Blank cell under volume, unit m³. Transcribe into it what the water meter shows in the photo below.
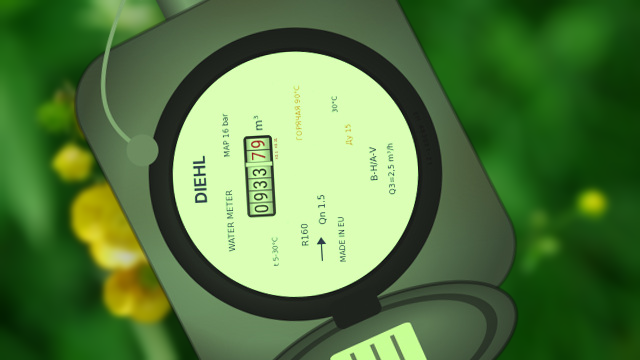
933.79 m³
